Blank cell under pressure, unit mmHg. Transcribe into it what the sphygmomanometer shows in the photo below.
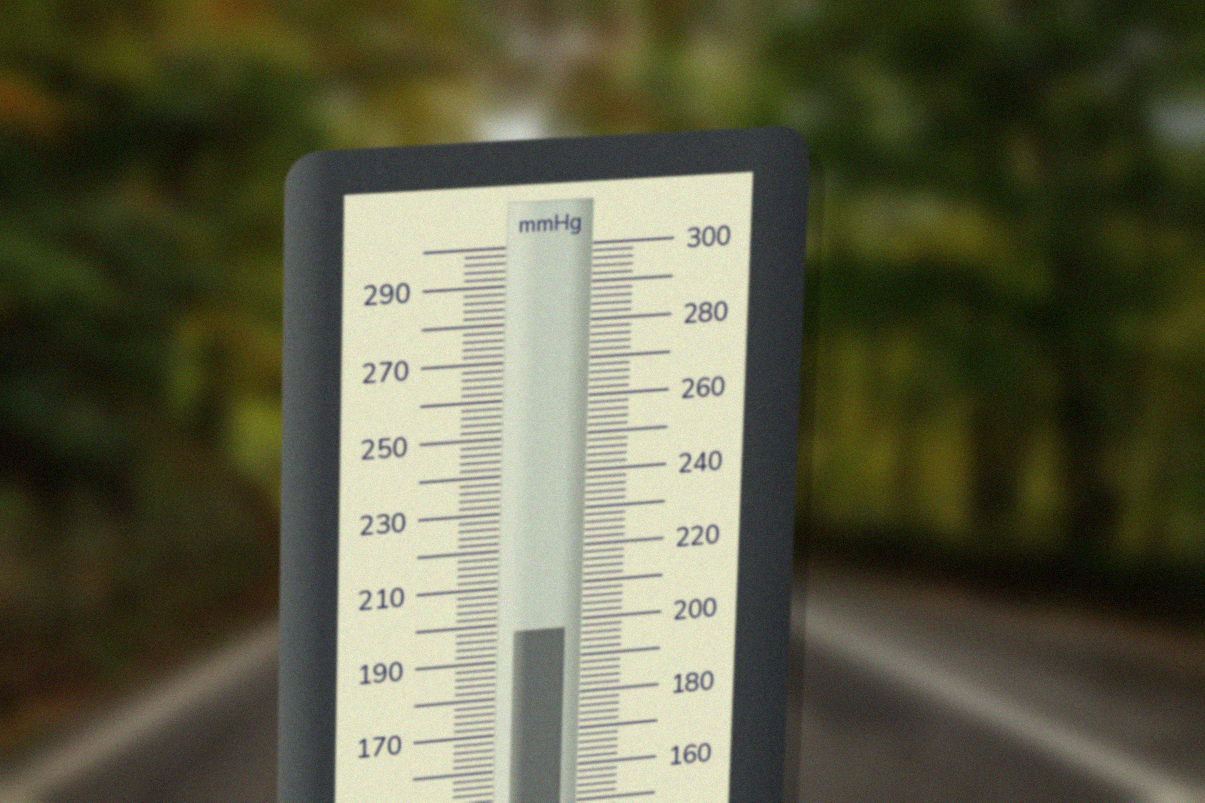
198 mmHg
